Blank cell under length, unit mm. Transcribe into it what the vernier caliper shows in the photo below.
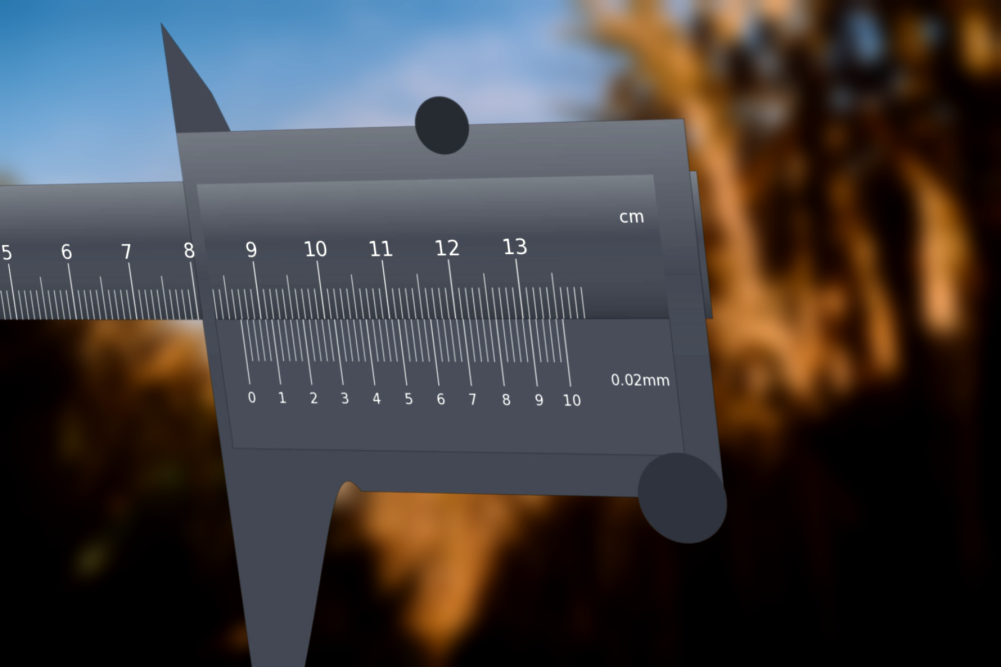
86.8 mm
